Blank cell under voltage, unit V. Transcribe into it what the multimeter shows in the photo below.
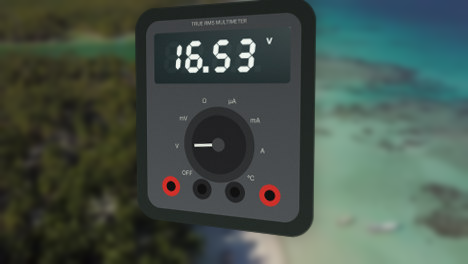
16.53 V
